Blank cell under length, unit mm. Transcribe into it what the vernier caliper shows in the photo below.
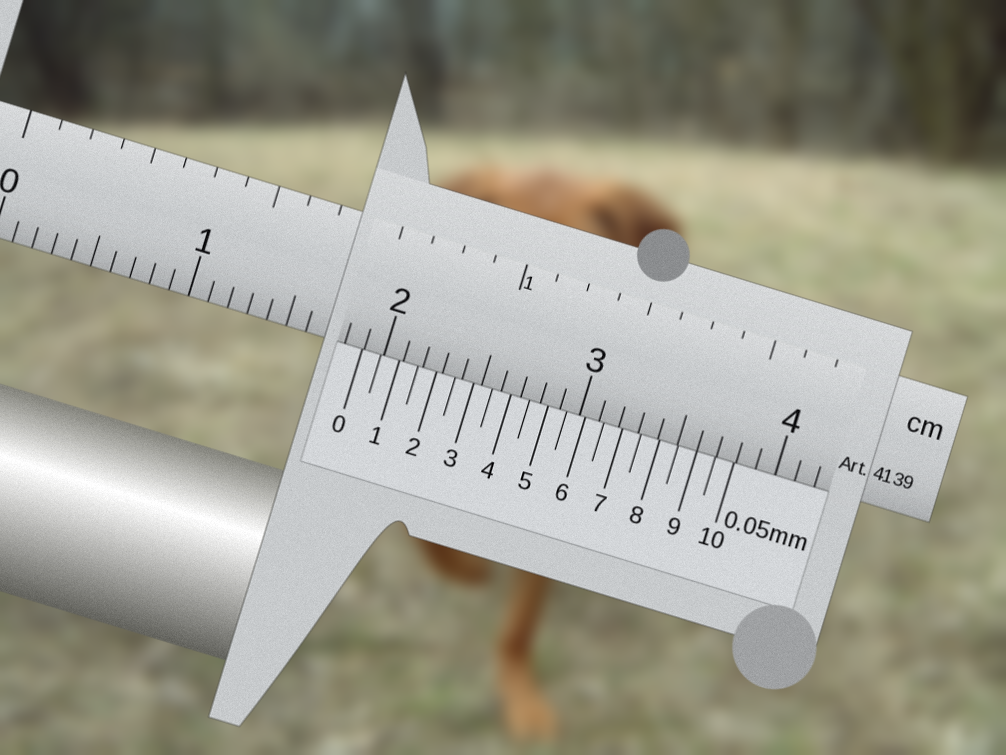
18.9 mm
